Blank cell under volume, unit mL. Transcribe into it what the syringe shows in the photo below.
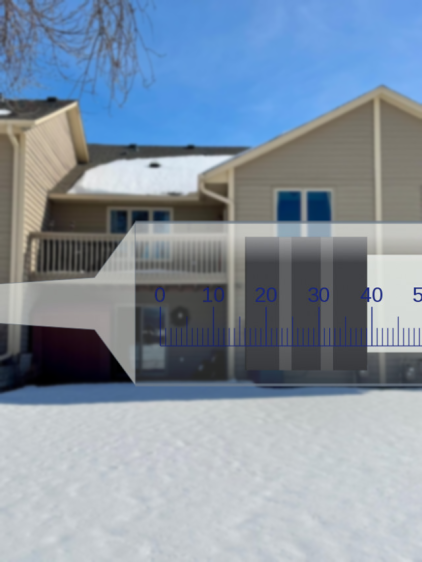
16 mL
